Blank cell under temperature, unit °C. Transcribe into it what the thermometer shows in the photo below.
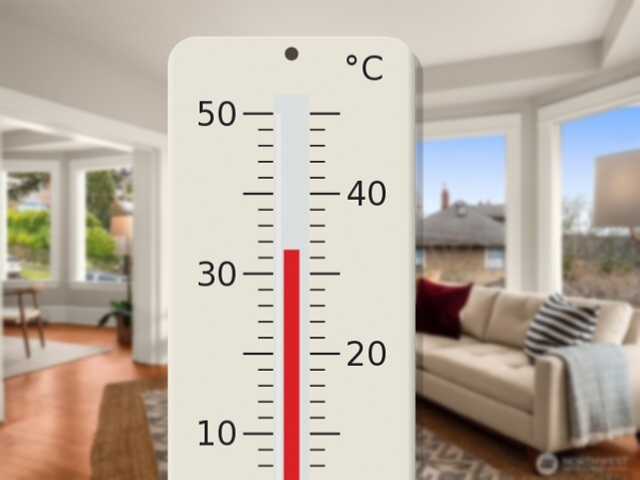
33 °C
